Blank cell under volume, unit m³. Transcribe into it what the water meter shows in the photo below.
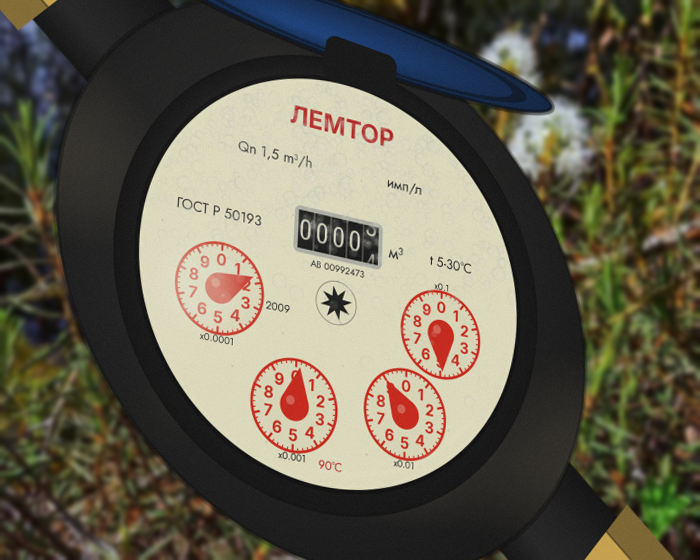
3.4901 m³
